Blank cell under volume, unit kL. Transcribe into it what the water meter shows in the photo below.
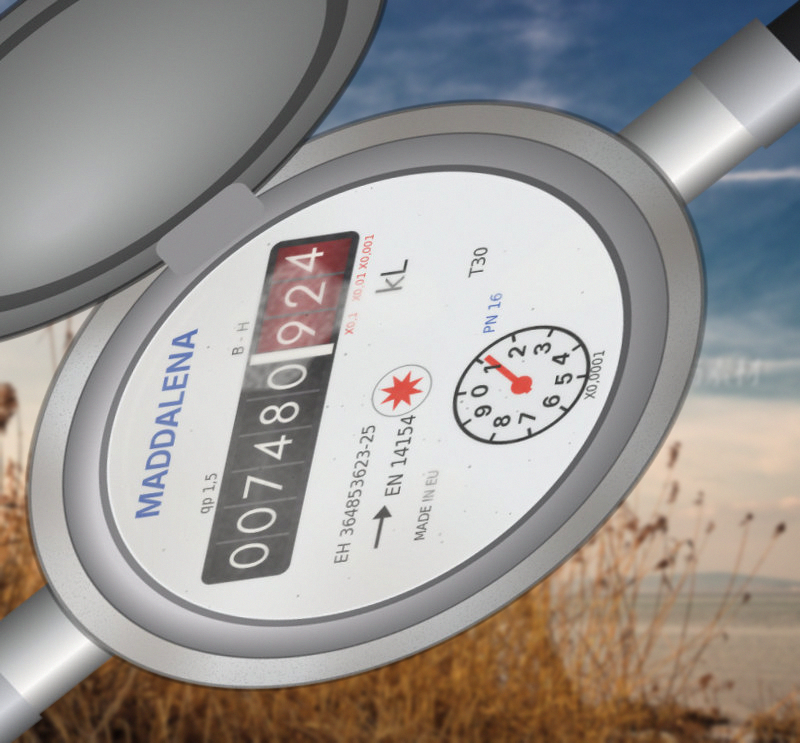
7480.9241 kL
